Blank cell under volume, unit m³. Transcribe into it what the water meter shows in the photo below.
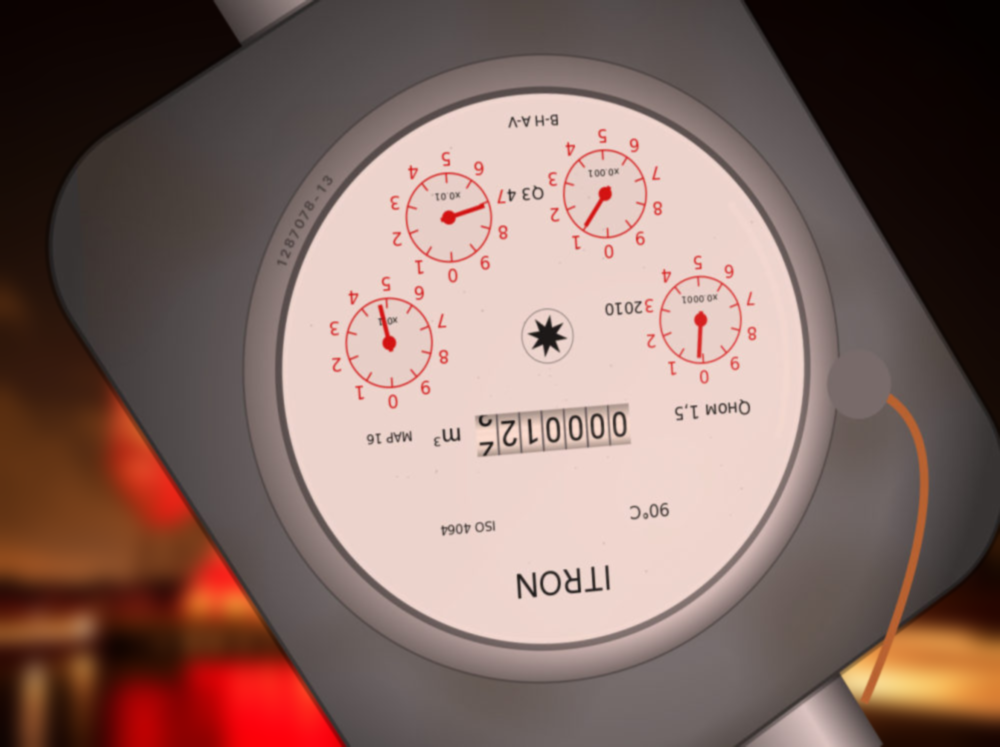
122.4710 m³
